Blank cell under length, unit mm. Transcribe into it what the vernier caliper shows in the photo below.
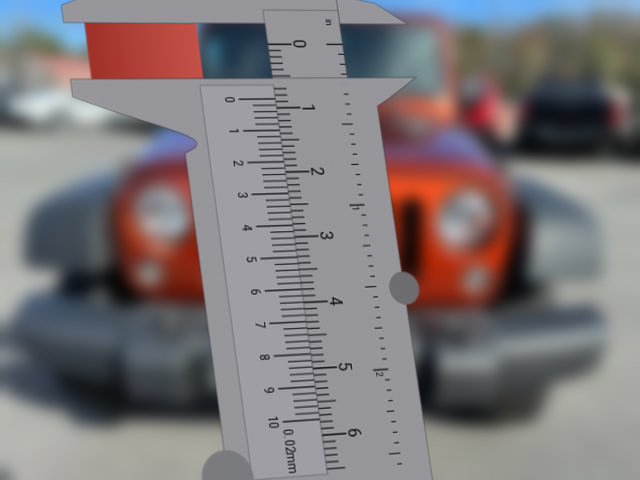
8.6 mm
